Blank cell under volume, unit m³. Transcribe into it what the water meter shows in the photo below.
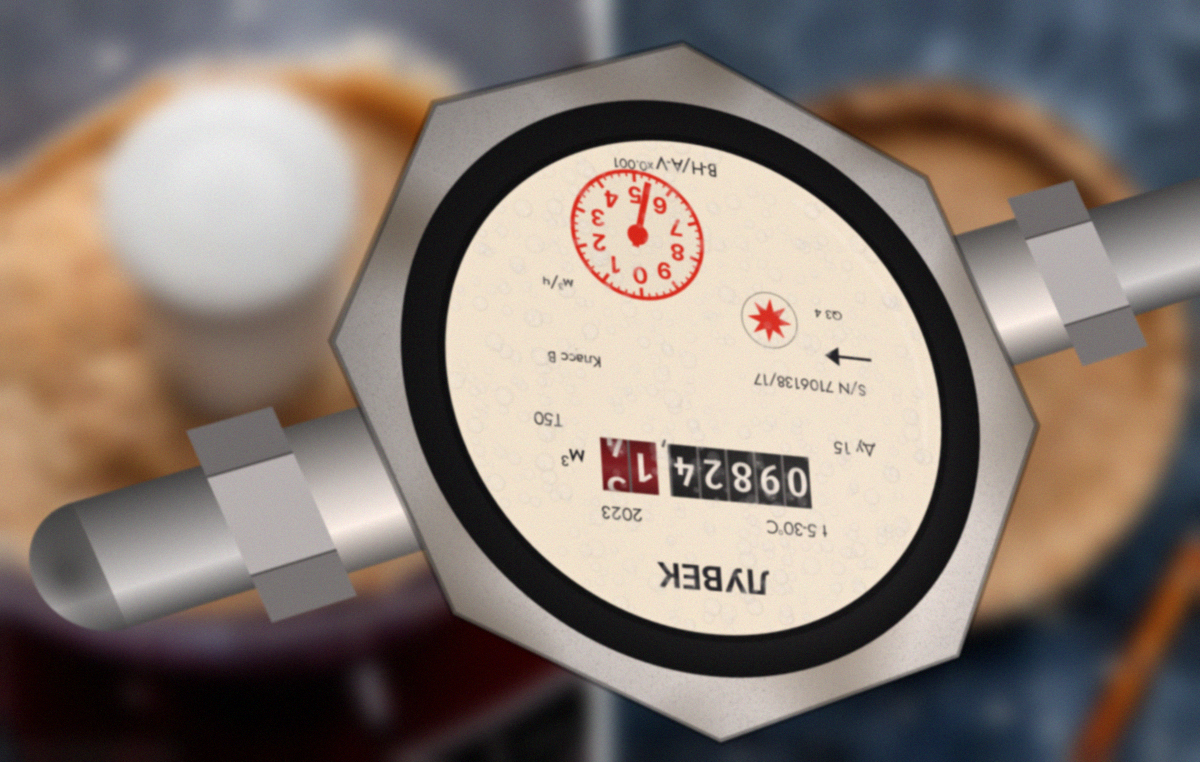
9824.135 m³
